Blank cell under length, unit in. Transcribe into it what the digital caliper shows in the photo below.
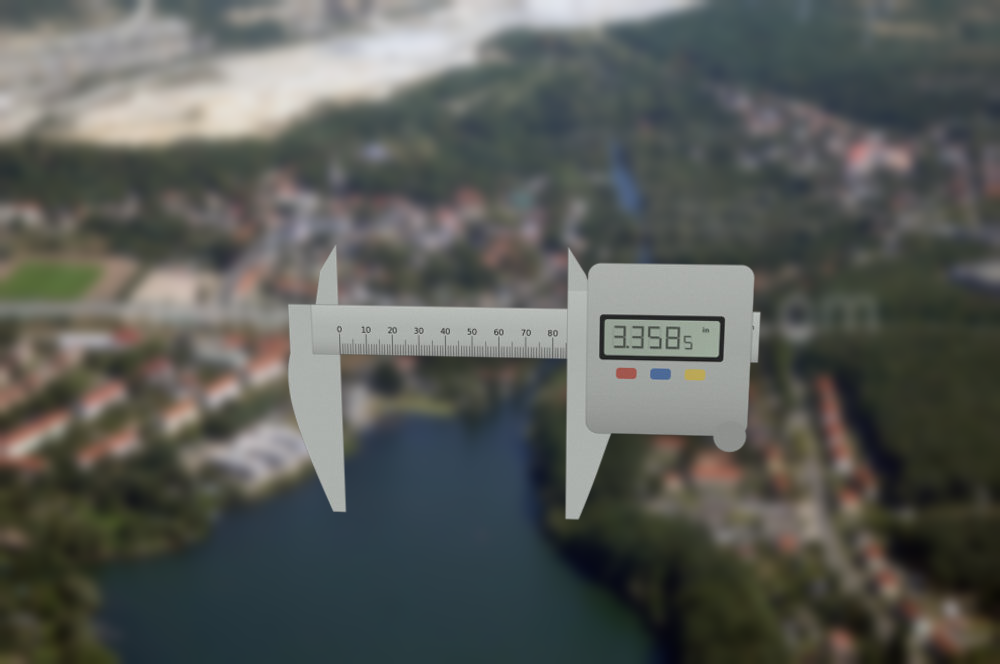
3.3585 in
